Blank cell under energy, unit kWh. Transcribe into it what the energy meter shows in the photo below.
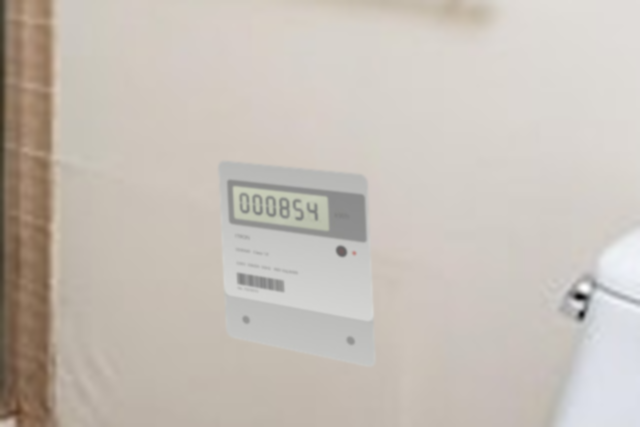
854 kWh
